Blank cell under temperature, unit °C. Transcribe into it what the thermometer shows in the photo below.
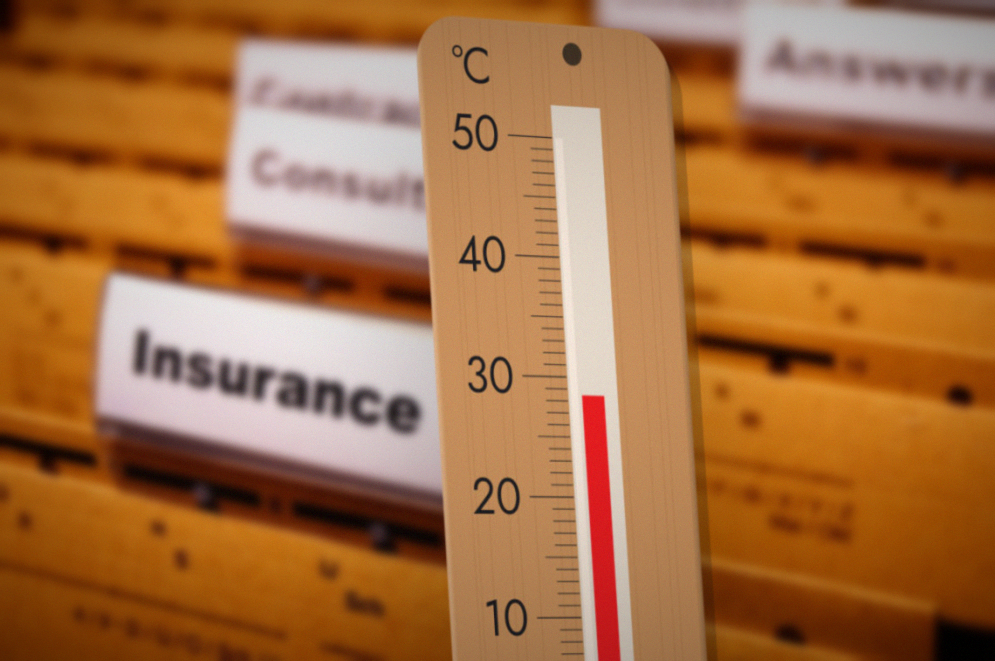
28.5 °C
